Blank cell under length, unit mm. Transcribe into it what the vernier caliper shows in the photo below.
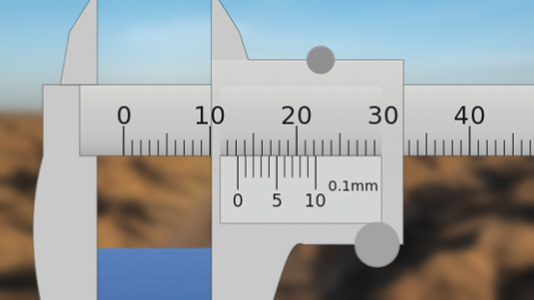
13.2 mm
